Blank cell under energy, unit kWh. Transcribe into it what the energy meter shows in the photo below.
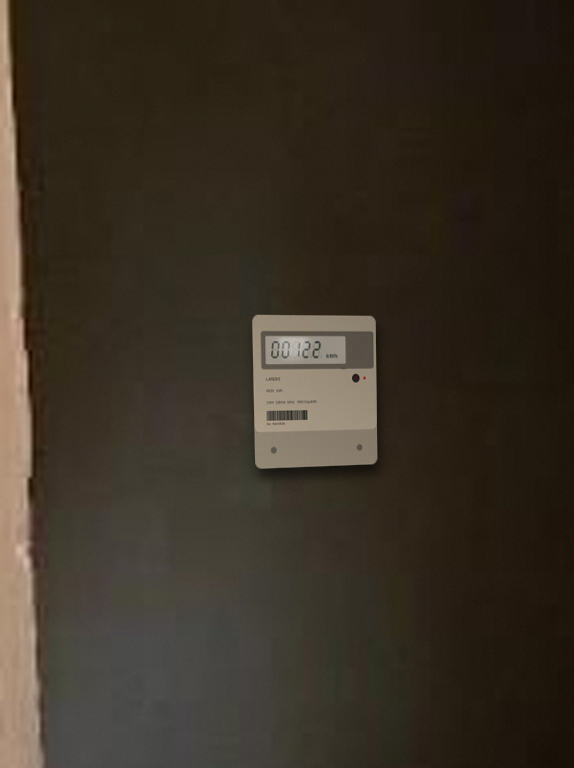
122 kWh
